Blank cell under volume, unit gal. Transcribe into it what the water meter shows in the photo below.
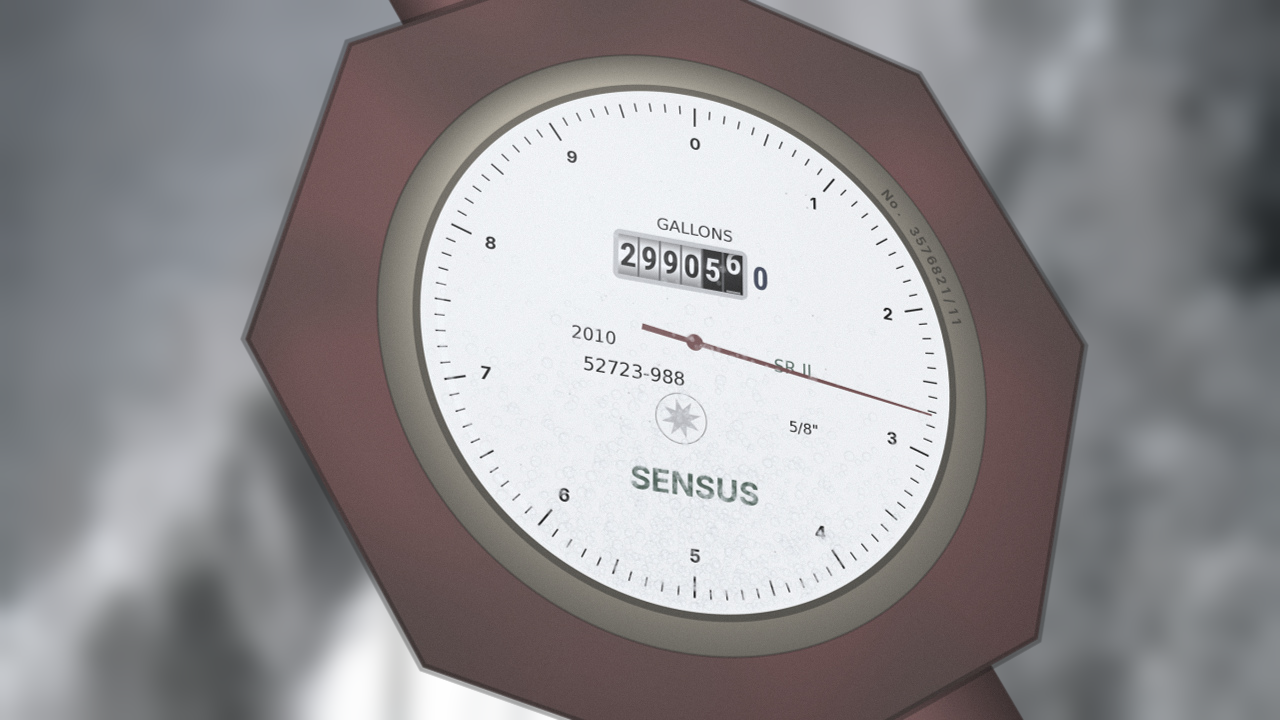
2990562.7 gal
